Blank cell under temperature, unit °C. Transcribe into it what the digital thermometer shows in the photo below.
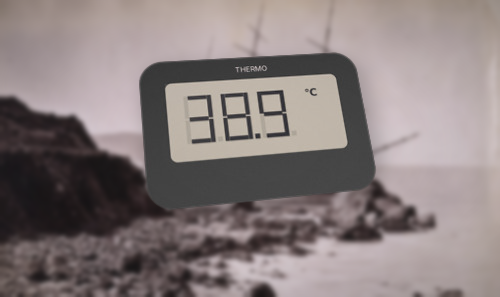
38.9 °C
